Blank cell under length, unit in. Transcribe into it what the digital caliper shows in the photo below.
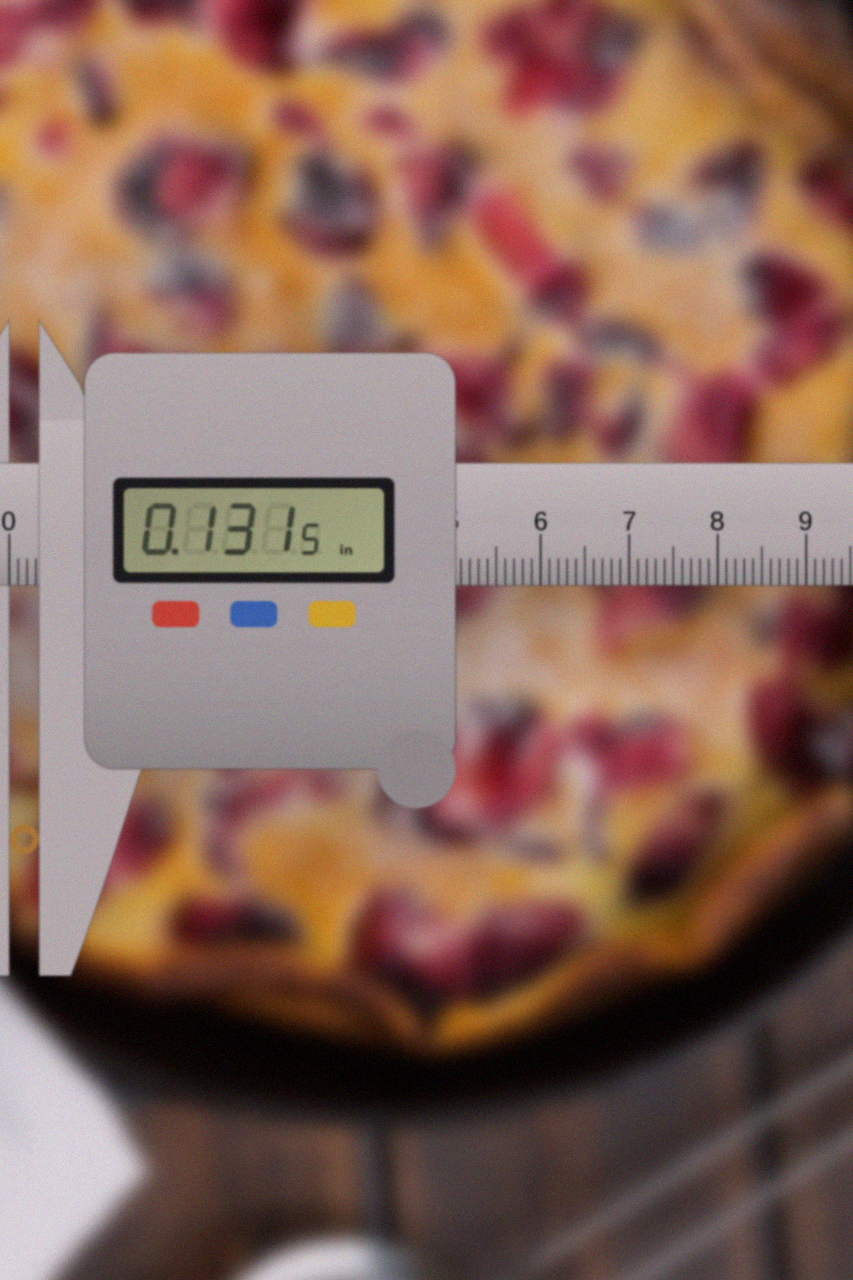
0.1315 in
